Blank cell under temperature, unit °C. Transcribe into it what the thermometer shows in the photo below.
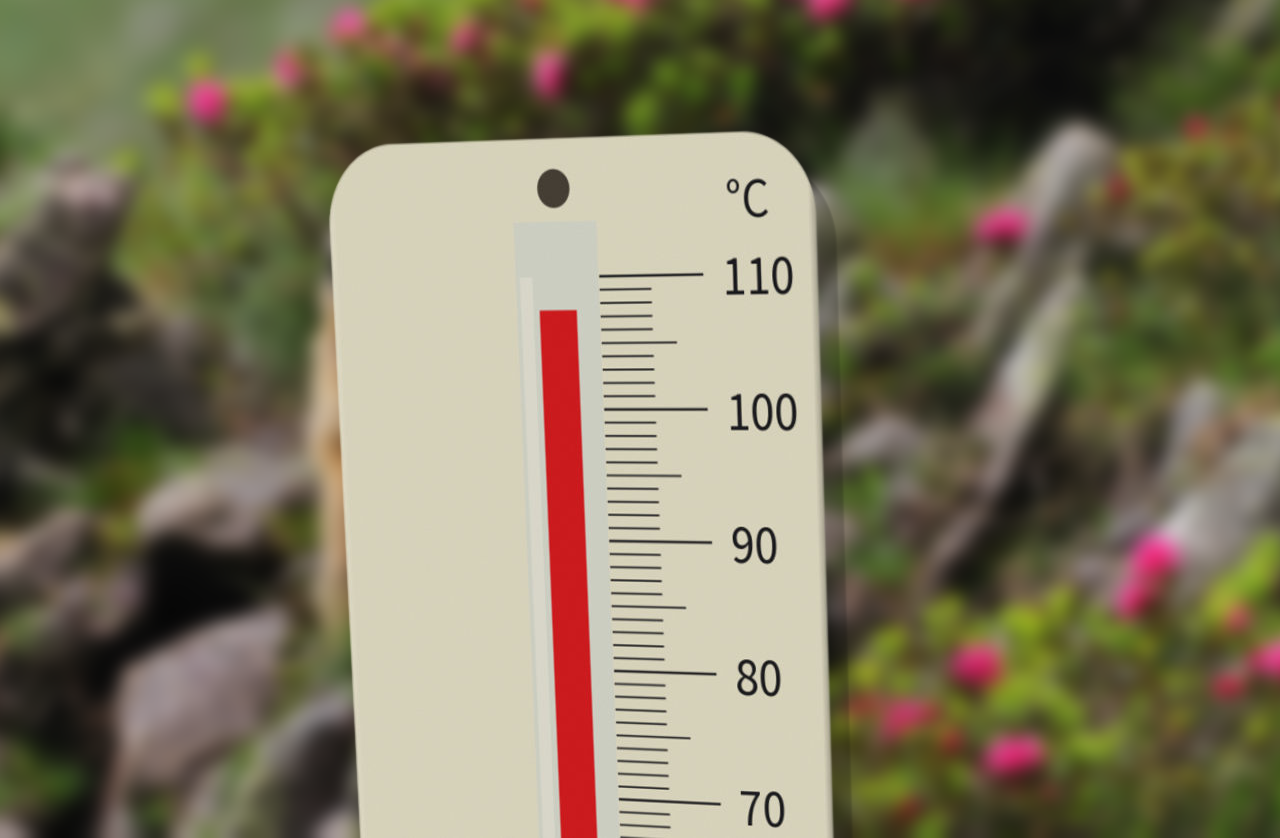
107.5 °C
